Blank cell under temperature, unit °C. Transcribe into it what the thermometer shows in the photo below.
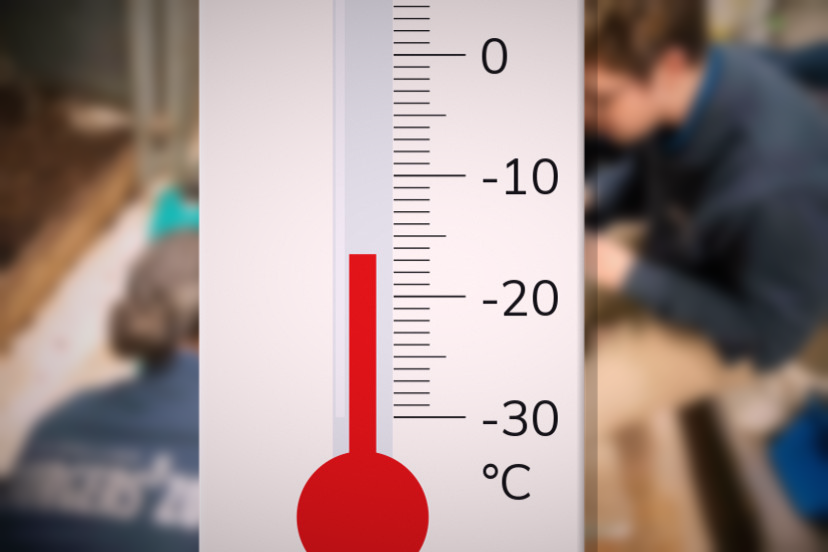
-16.5 °C
